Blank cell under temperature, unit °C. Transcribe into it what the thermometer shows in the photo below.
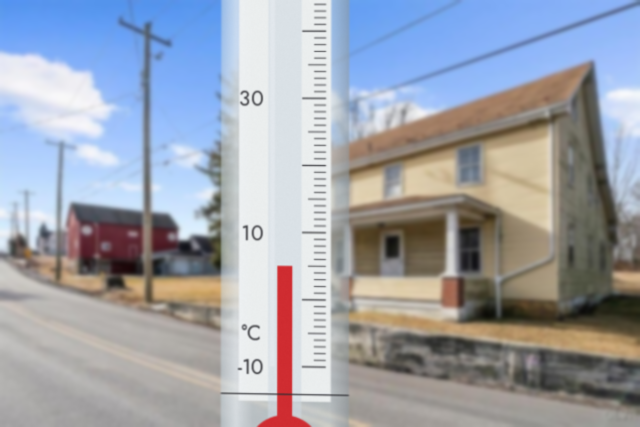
5 °C
